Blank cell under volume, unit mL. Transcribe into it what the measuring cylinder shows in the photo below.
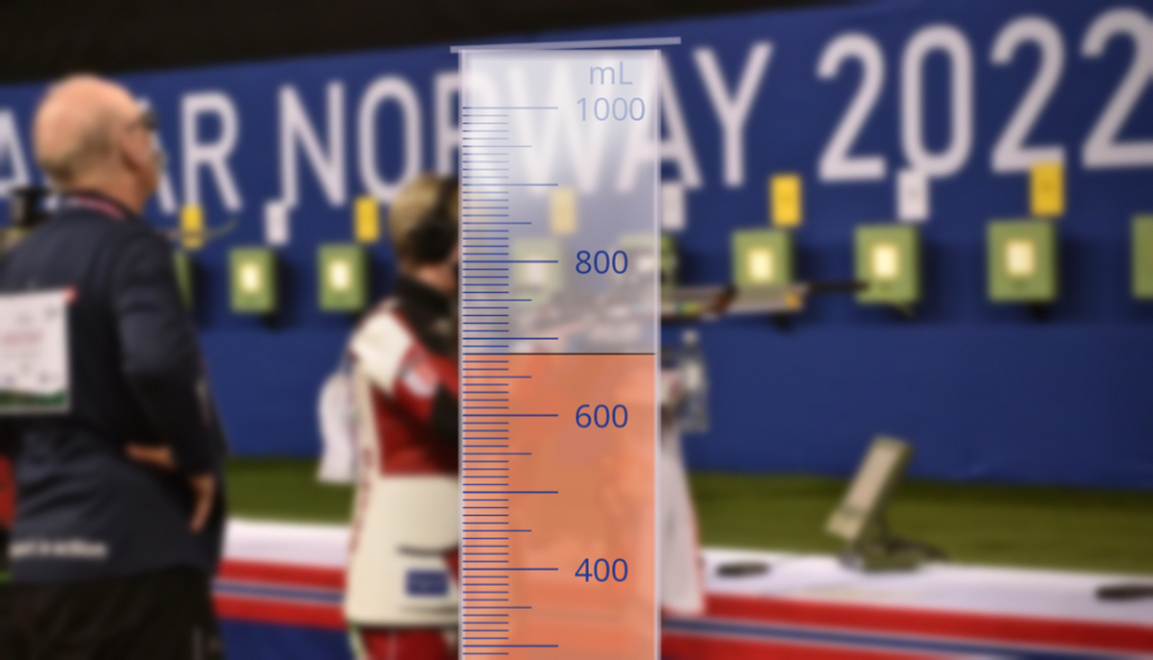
680 mL
